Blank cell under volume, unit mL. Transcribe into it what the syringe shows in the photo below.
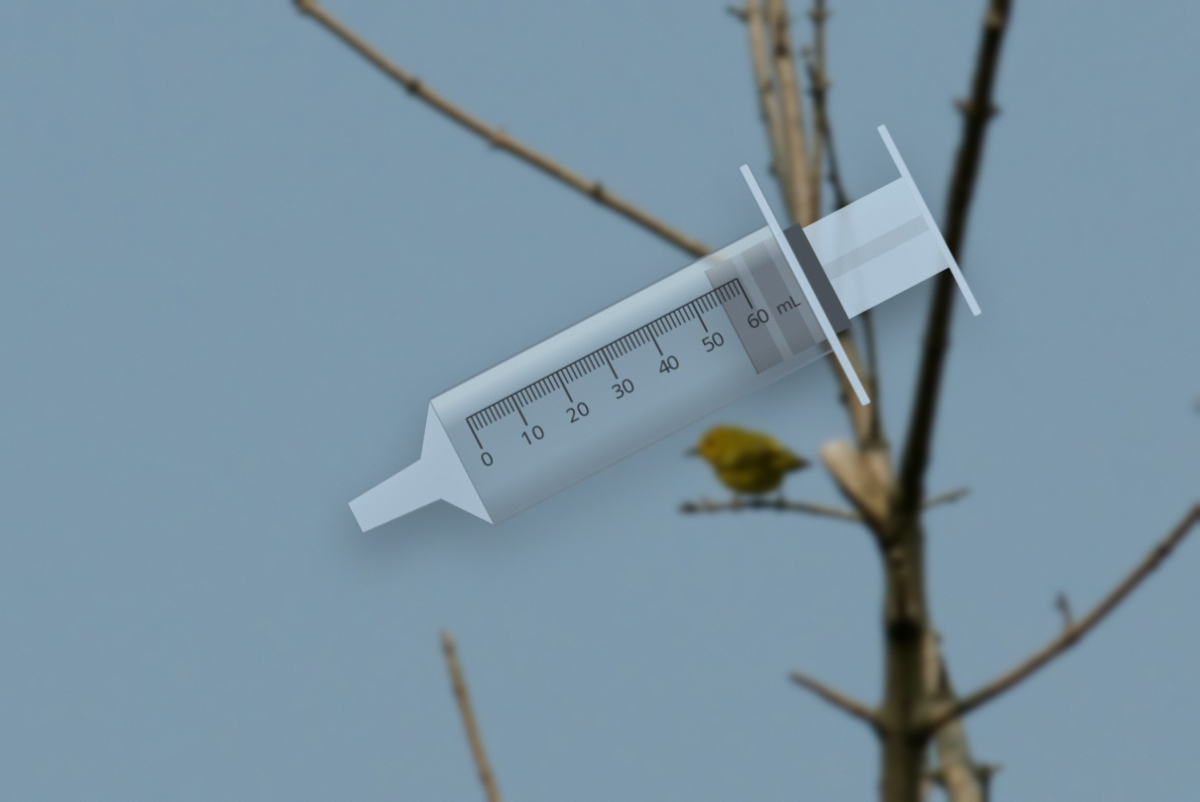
55 mL
